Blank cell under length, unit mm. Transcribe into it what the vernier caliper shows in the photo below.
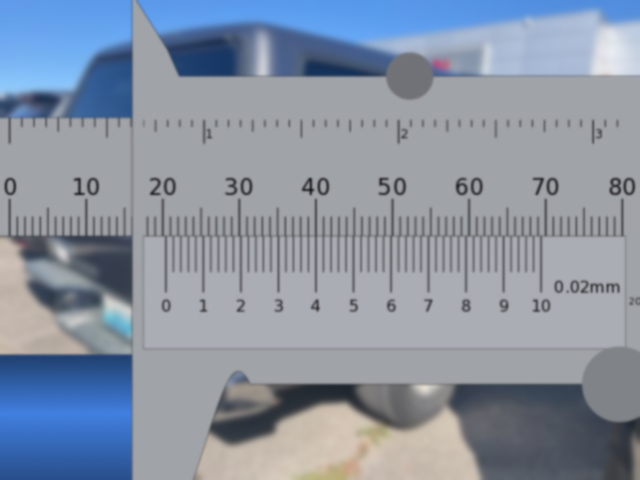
20.4 mm
